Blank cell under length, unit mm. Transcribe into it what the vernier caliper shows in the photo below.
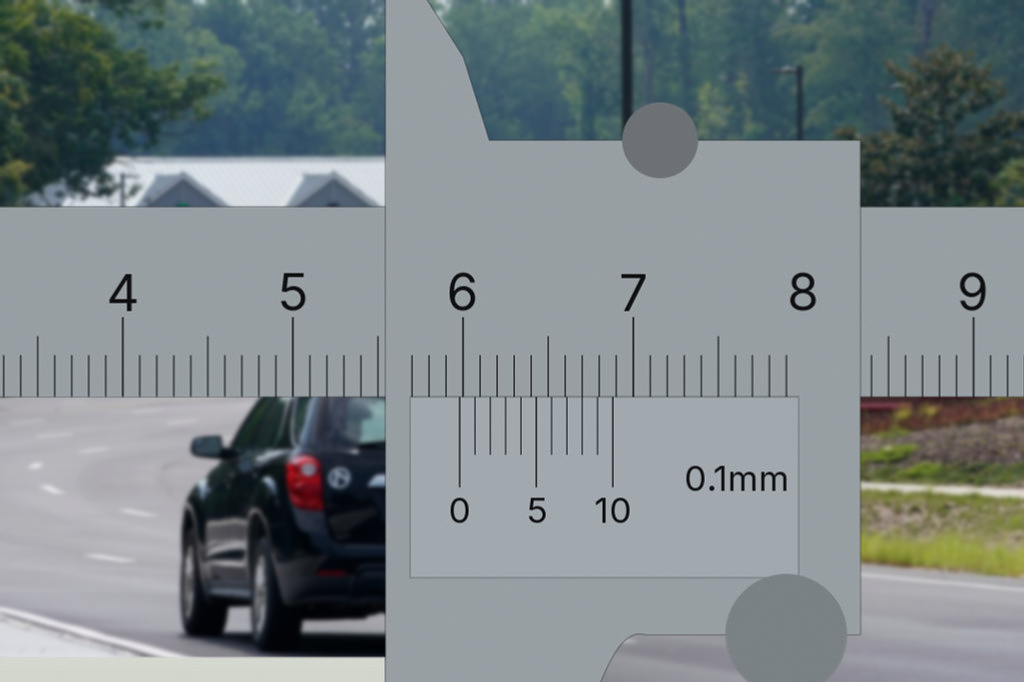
59.8 mm
